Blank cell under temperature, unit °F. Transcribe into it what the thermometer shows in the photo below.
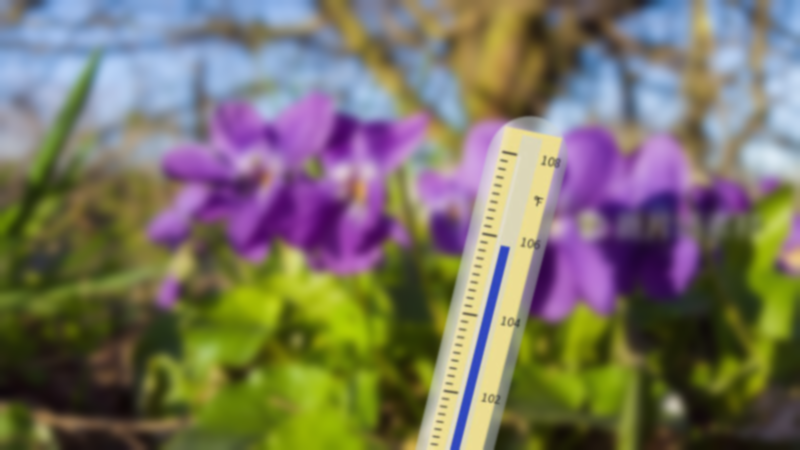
105.8 °F
